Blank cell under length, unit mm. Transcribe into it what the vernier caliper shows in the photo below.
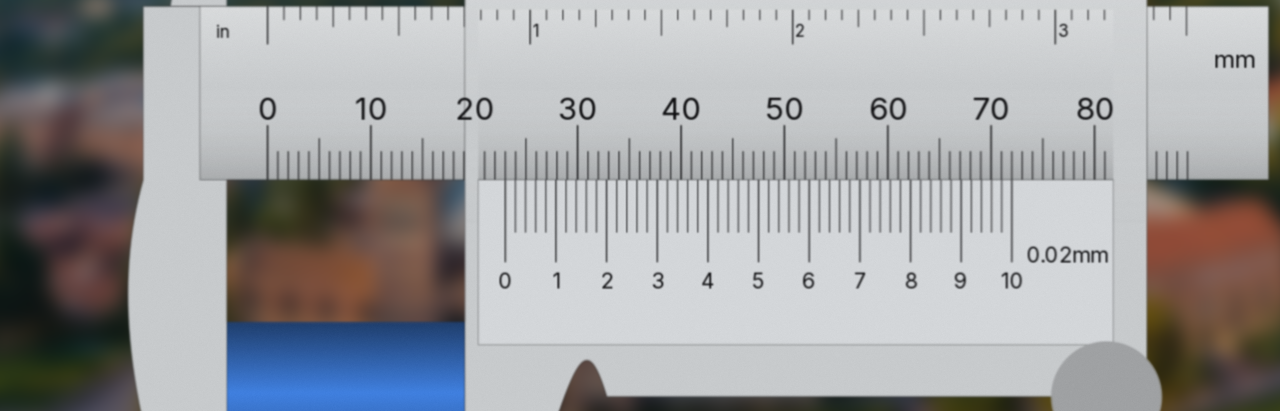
23.0 mm
